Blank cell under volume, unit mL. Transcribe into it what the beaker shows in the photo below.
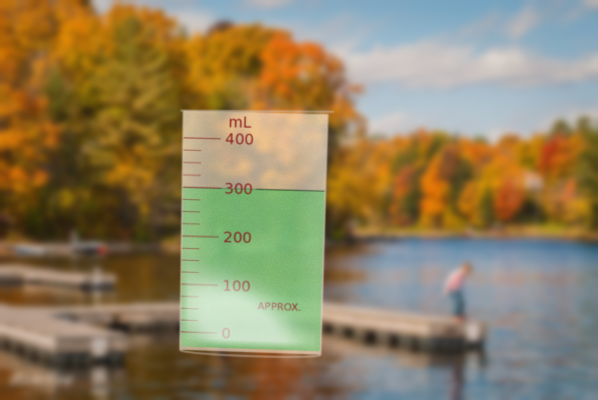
300 mL
